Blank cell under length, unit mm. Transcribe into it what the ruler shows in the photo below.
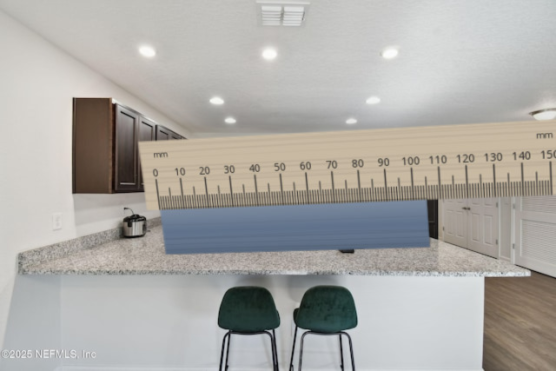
105 mm
